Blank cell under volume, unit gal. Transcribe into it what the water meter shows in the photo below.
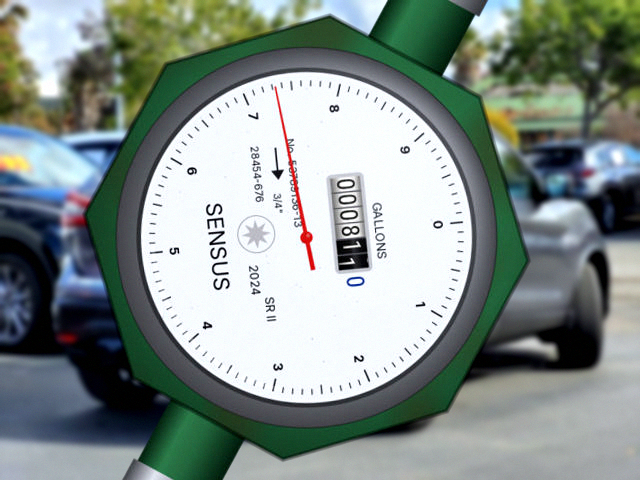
8107.3 gal
